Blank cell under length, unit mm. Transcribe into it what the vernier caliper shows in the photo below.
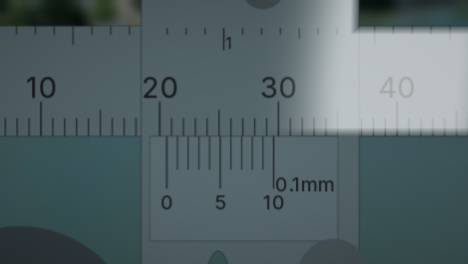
20.6 mm
